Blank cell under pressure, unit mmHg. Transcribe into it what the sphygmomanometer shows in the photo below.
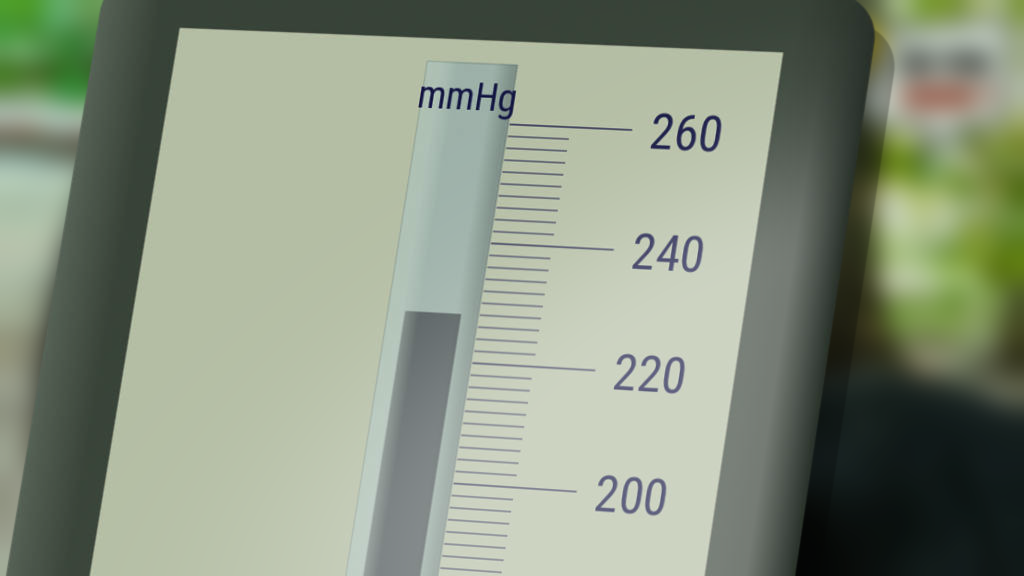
228 mmHg
